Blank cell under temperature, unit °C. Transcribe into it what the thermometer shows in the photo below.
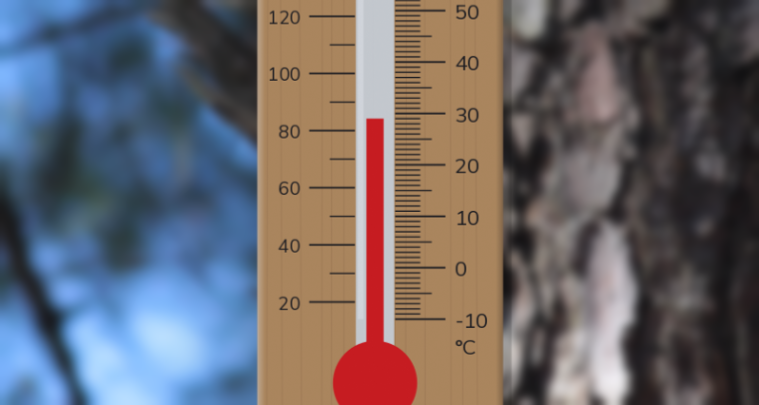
29 °C
